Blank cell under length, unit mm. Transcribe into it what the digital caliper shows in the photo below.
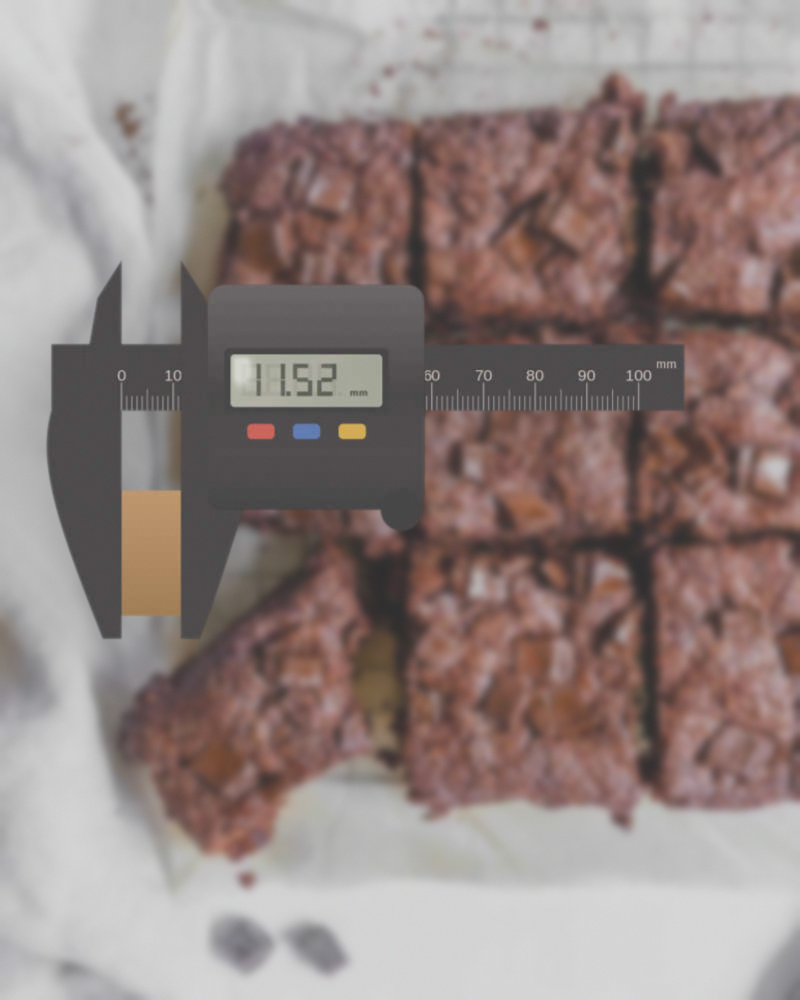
11.52 mm
